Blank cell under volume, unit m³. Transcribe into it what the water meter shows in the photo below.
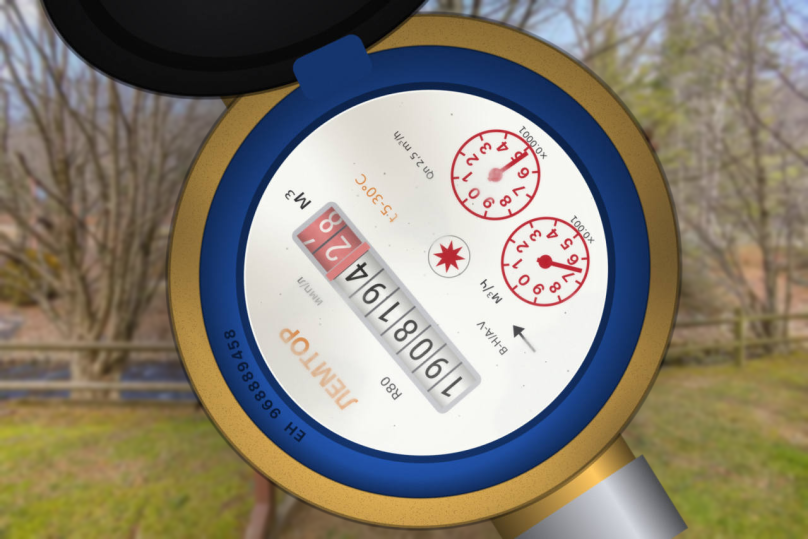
1908194.2765 m³
